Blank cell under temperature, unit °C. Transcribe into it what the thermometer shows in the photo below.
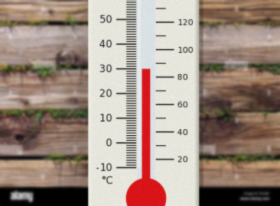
30 °C
